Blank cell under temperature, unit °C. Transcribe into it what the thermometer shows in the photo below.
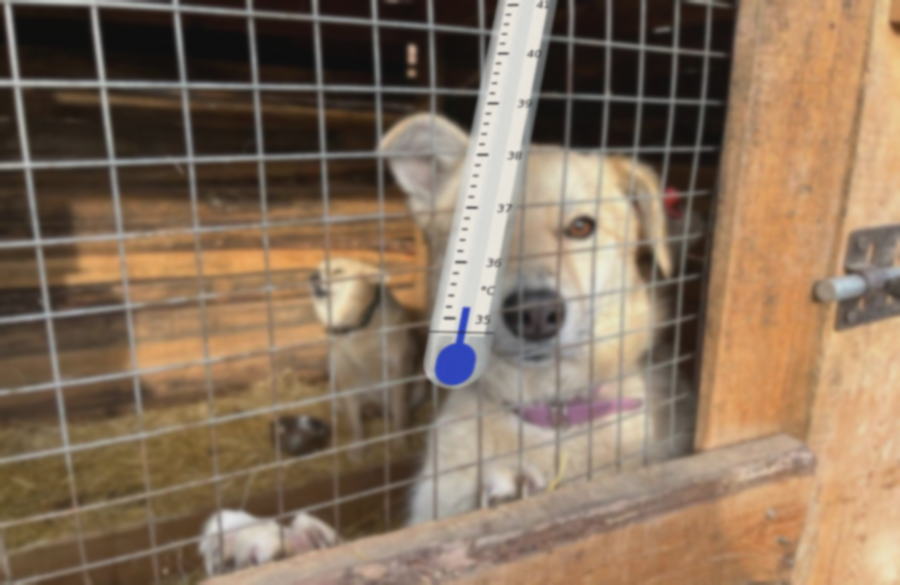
35.2 °C
